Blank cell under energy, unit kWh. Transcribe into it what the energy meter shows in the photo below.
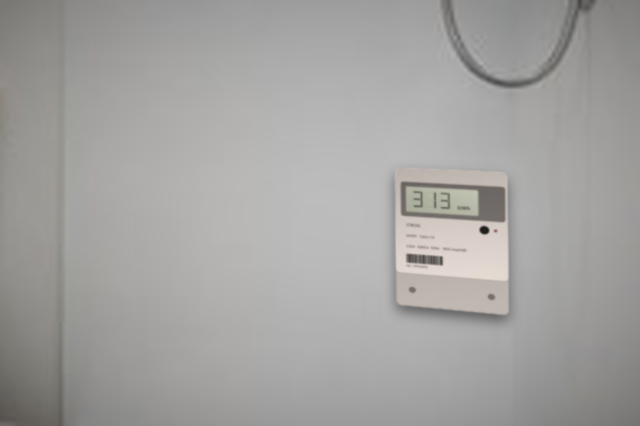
313 kWh
